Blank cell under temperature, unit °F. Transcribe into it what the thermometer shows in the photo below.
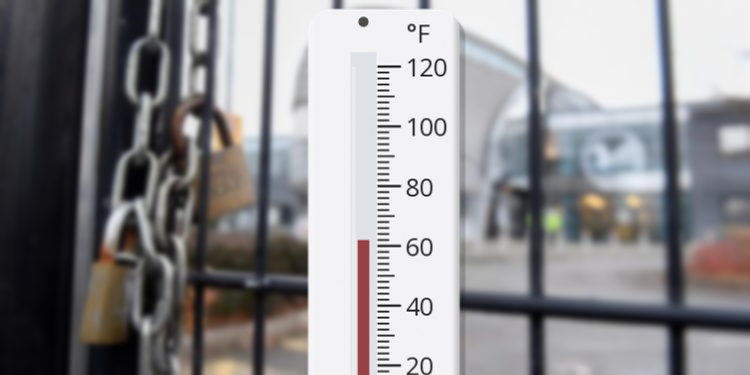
62 °F
